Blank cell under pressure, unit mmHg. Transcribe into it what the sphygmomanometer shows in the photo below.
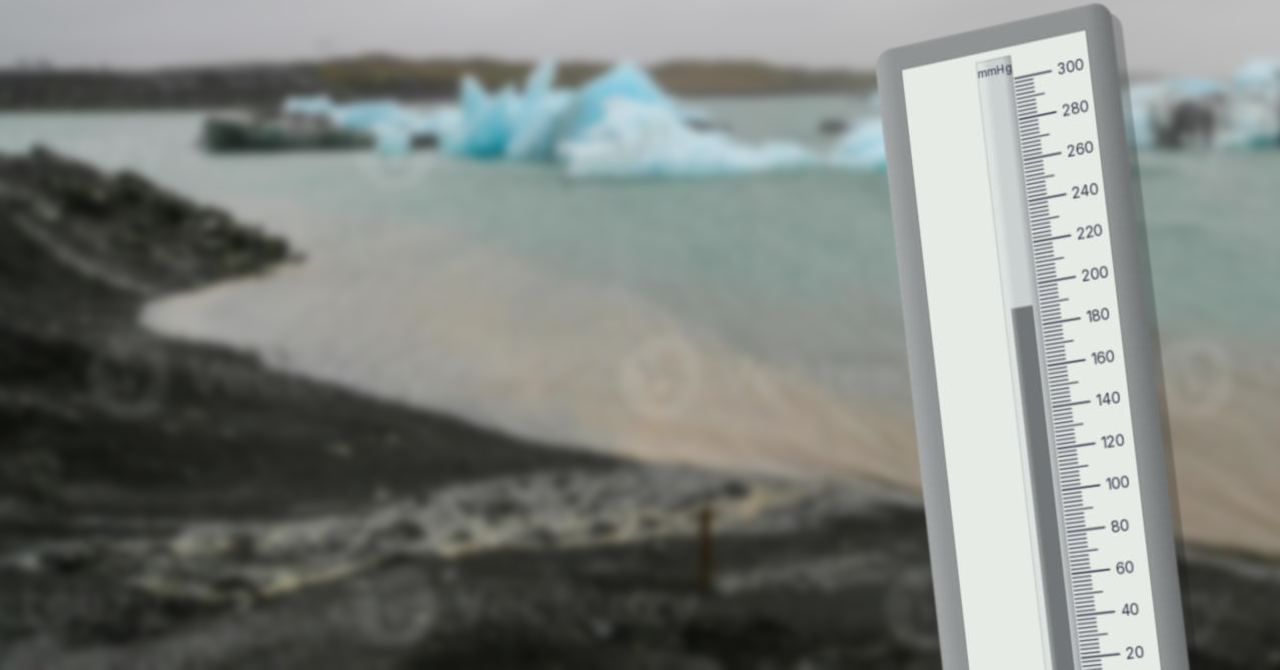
190 mmHg
